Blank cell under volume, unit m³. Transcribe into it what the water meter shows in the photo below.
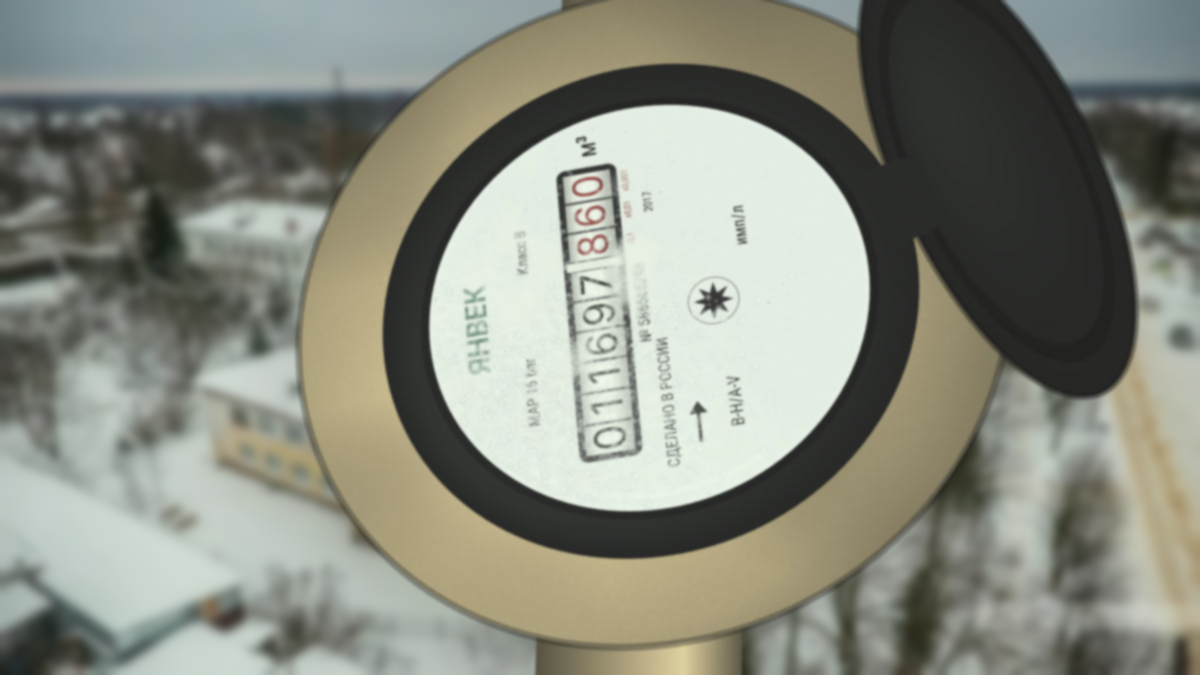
11697.860 m³
